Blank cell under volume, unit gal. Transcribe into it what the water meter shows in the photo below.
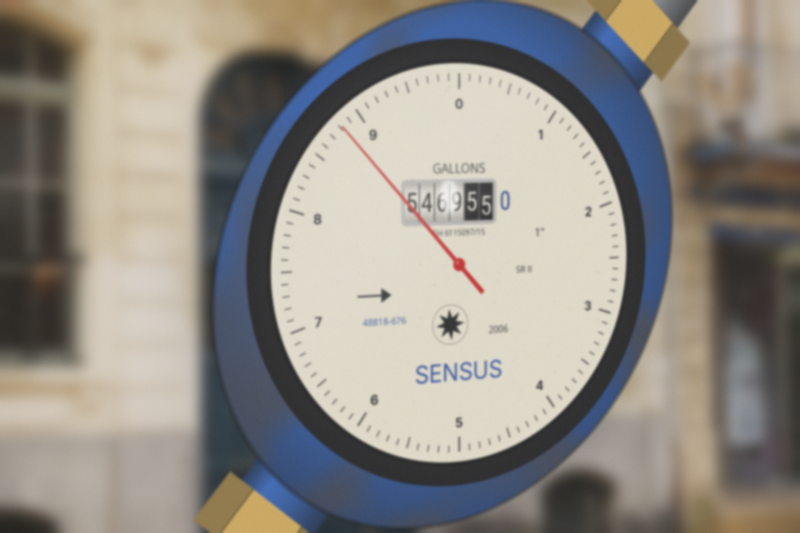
5469548.8 gal
